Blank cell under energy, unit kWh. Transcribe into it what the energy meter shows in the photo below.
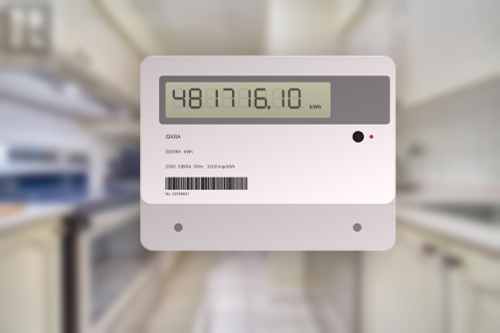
481716.10 kWh
